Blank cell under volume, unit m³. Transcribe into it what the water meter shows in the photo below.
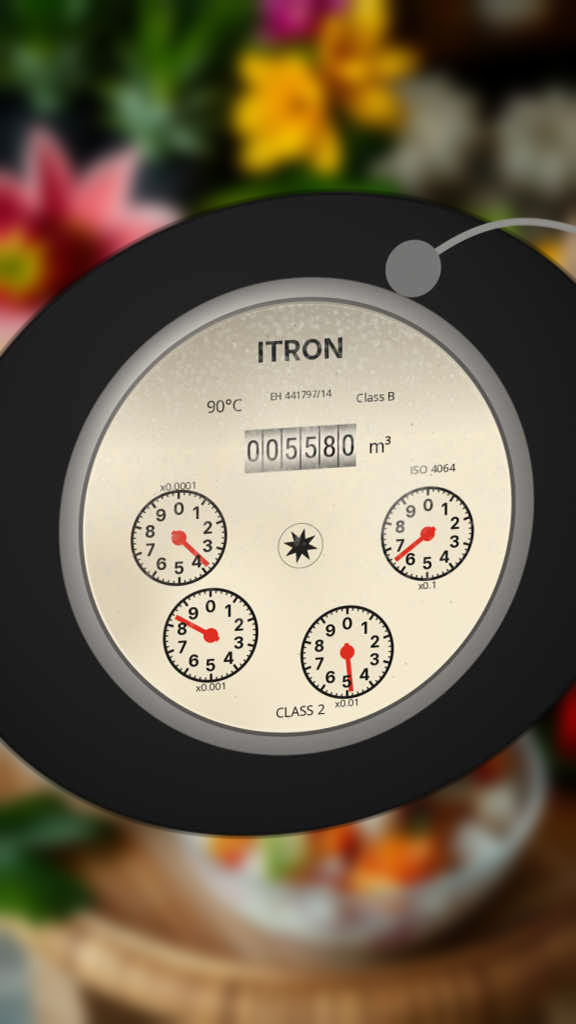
5580.6483 m³
